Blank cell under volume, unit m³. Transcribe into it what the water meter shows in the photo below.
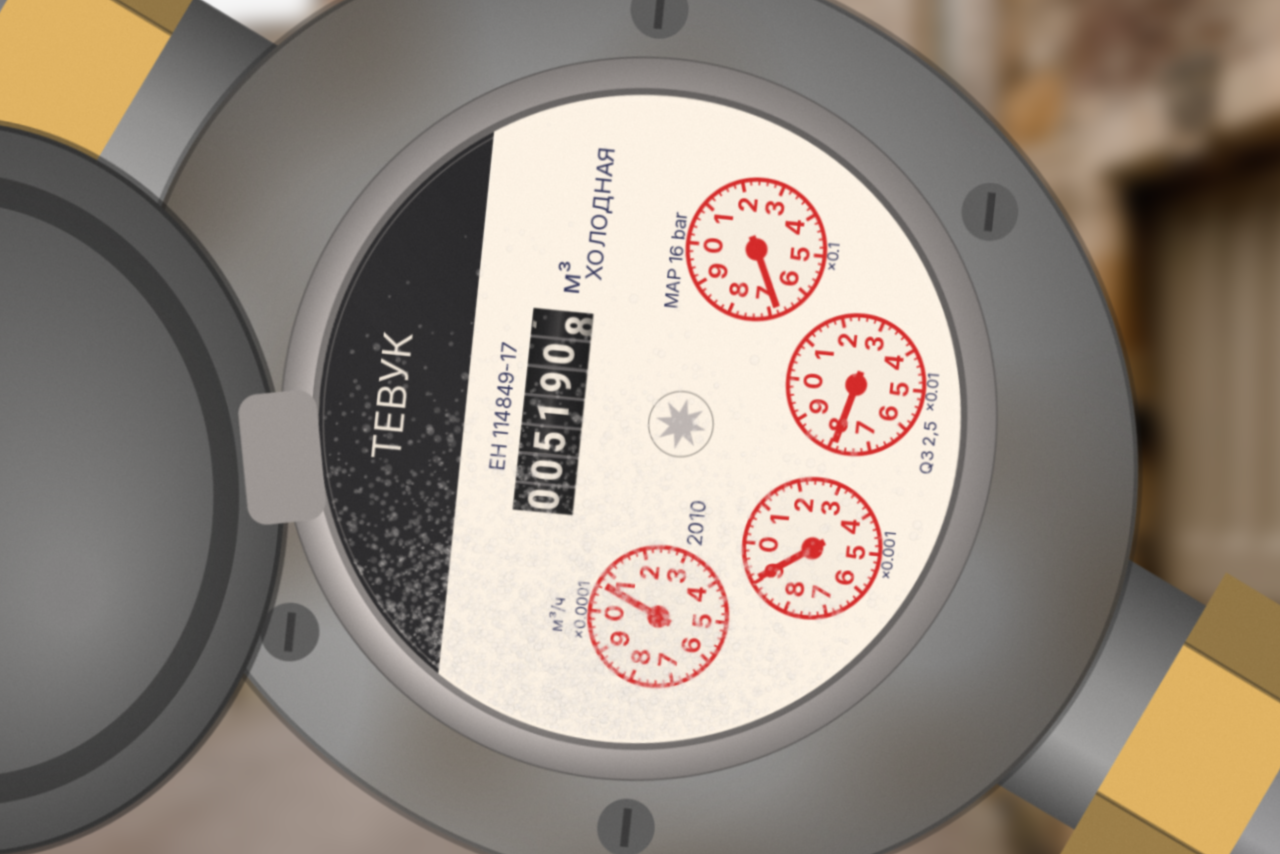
51907.6790 m³
